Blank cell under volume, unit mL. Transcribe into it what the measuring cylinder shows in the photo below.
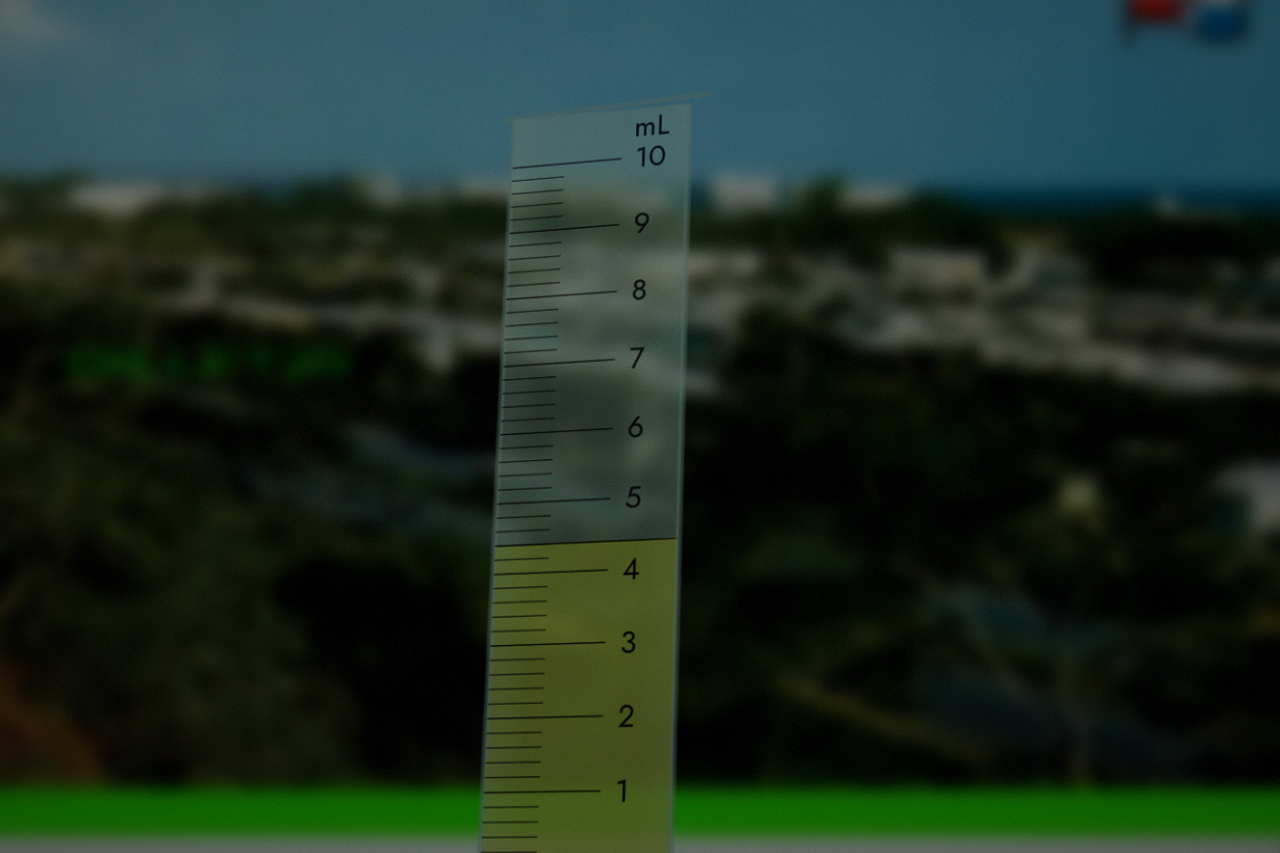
4.4 mL
